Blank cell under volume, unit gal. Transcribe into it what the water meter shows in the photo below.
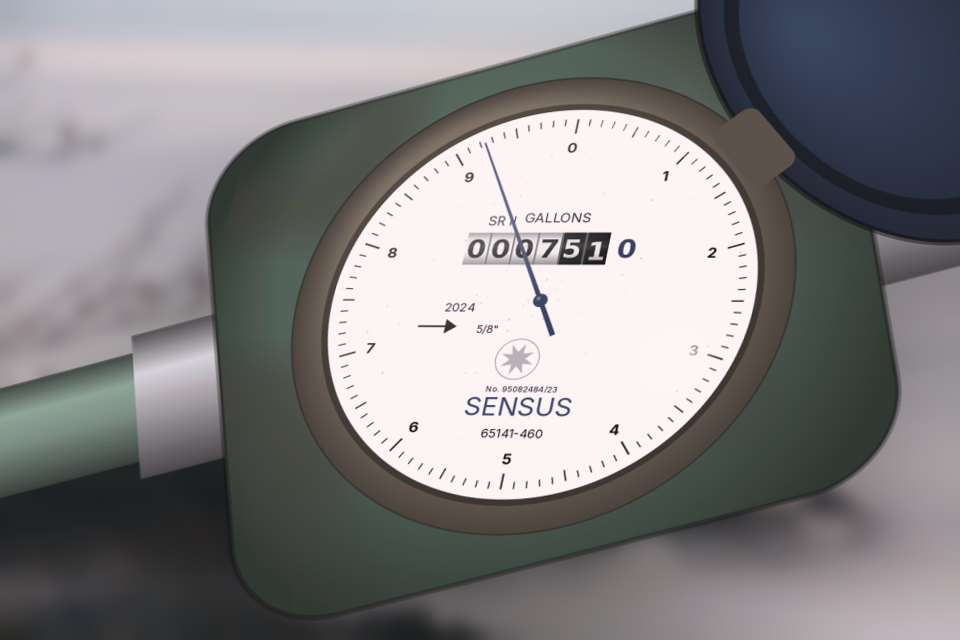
7509.2 gal
